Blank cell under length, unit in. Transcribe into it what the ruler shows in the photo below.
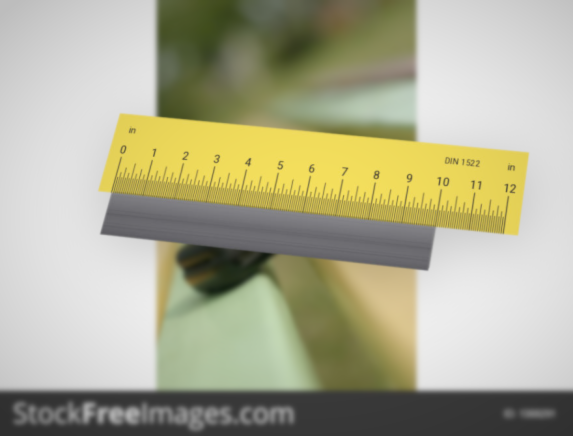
10 in
